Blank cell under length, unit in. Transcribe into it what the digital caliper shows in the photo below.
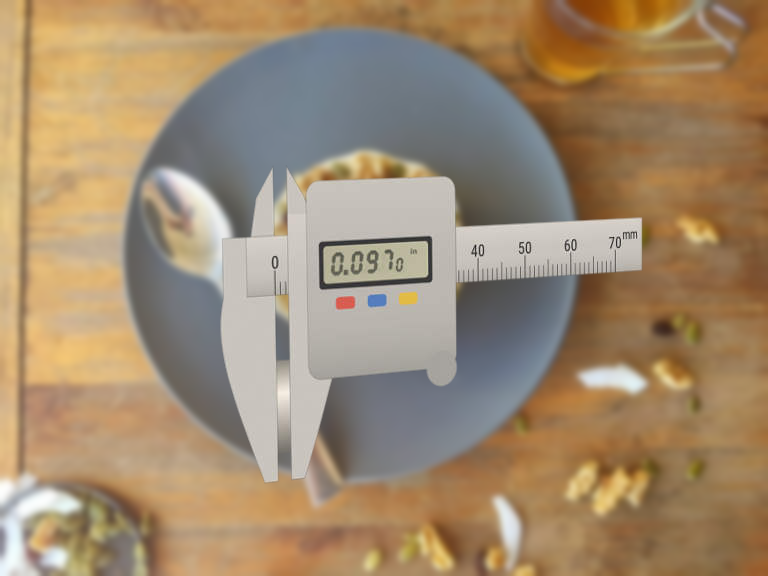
0.0970 in
